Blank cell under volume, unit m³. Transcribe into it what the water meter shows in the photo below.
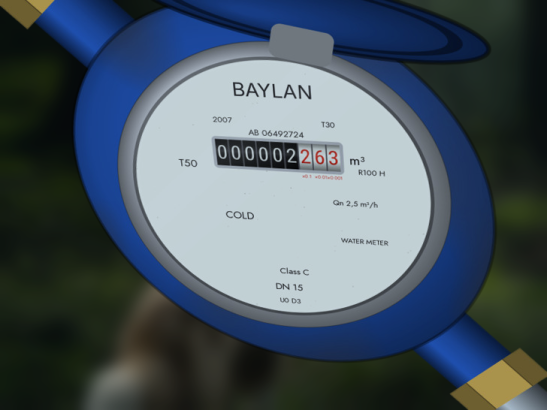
2.263 m³
